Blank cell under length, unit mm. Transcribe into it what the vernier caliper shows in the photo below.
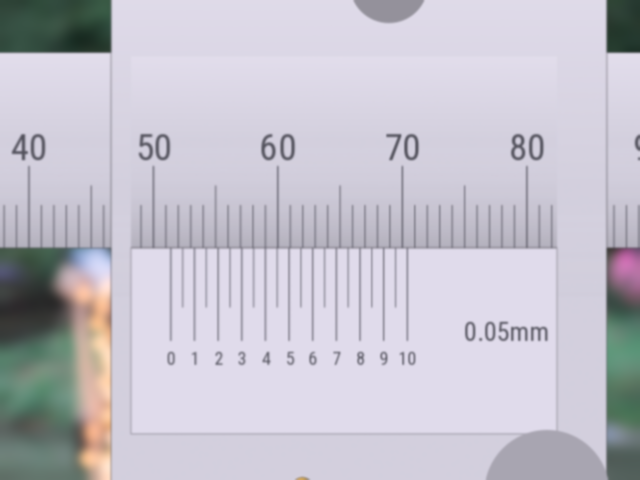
51.4 mm
